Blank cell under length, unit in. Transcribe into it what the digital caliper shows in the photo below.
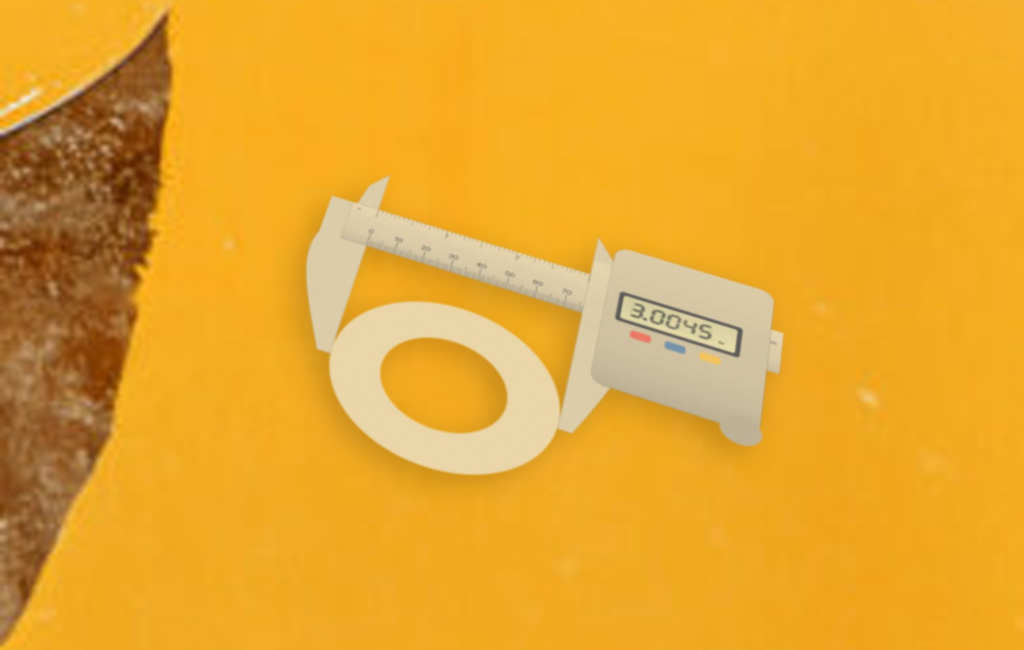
3.0045 in
